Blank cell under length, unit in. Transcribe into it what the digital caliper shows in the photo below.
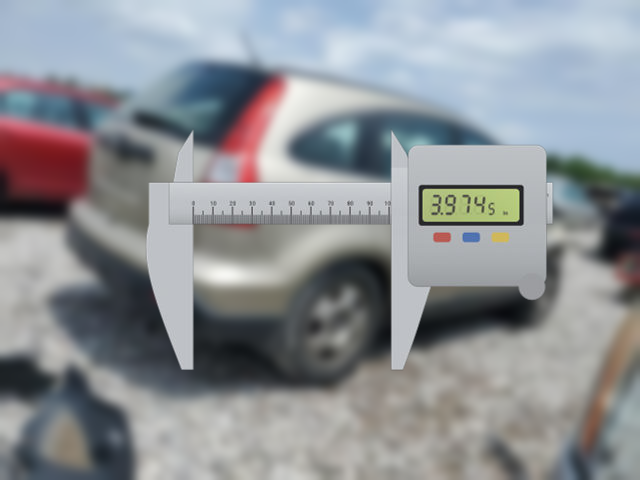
3.9745 in
